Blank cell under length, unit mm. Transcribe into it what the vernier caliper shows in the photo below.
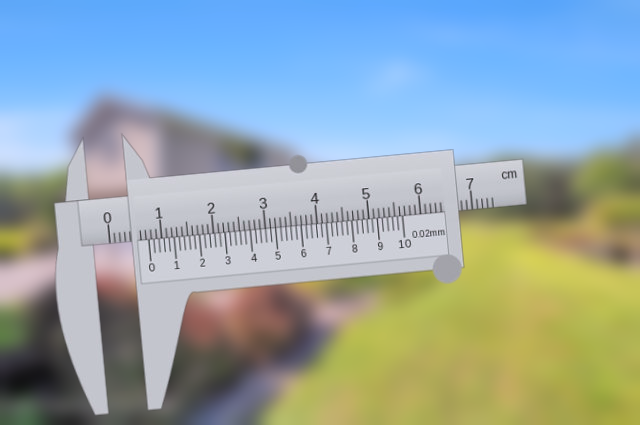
7.5 mm
